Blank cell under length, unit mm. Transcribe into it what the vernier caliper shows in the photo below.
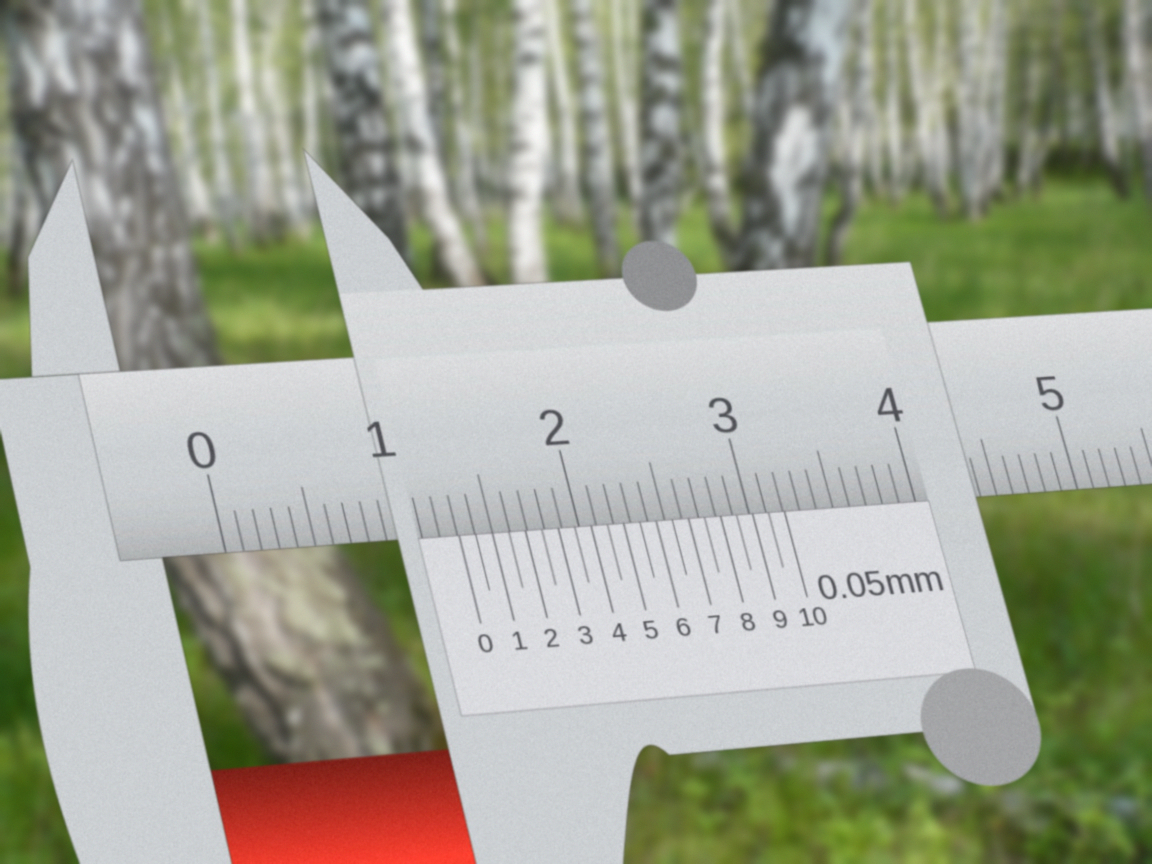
13.1 mm
